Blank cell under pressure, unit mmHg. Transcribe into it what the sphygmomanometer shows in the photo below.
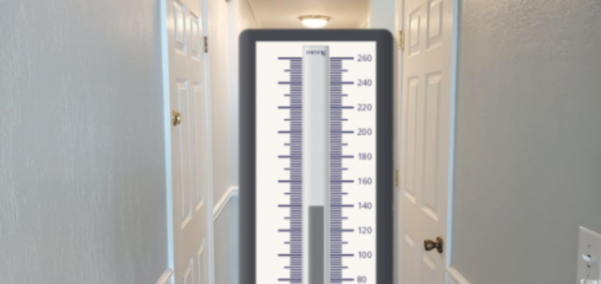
140 mmHg
